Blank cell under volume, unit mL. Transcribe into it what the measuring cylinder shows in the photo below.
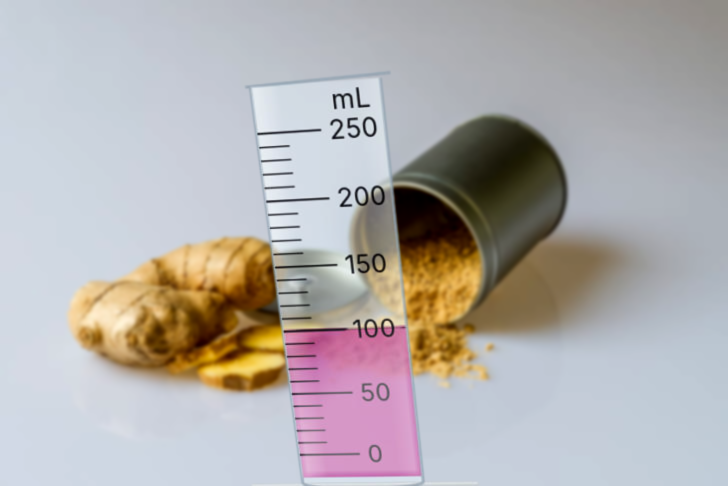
100 mL
